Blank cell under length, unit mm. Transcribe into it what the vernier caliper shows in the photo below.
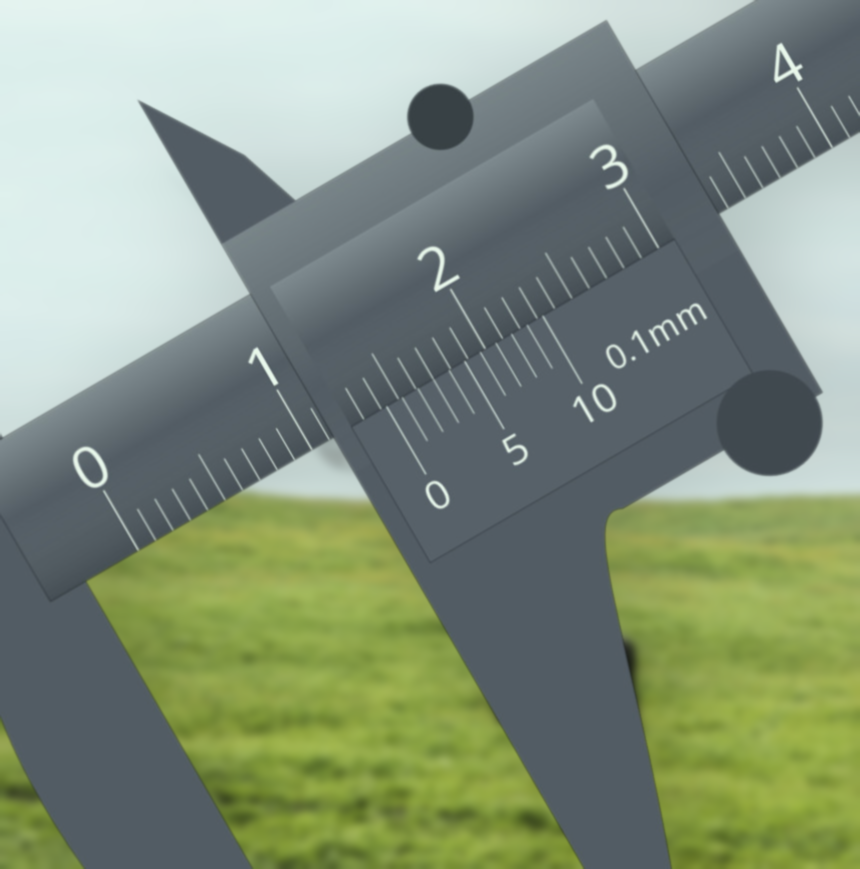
14.3 mm
